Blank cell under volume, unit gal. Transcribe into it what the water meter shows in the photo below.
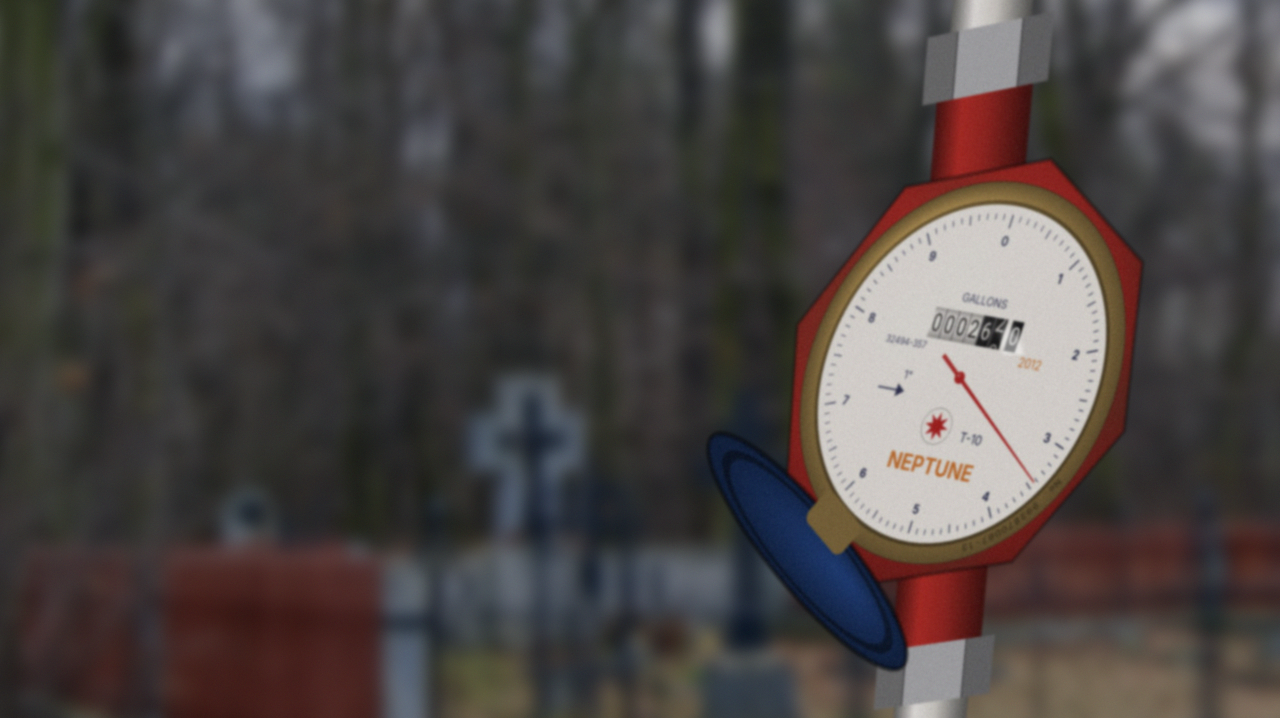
2623.4 gal
